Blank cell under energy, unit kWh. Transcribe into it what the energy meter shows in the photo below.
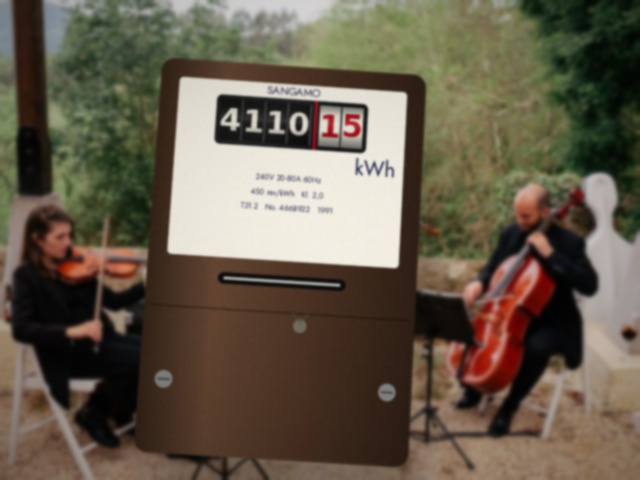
4110.15 kWh
